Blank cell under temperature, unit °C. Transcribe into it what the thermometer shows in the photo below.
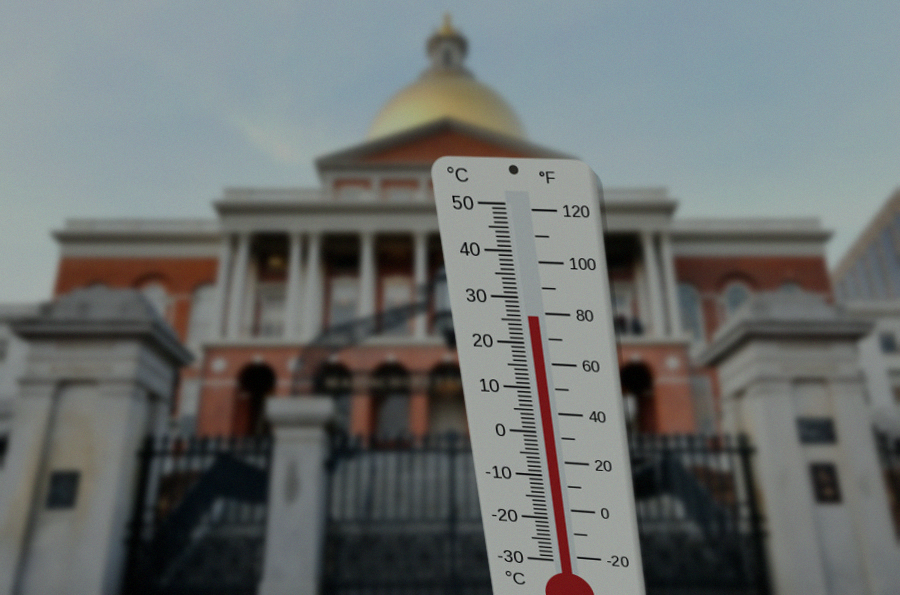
26 °C
